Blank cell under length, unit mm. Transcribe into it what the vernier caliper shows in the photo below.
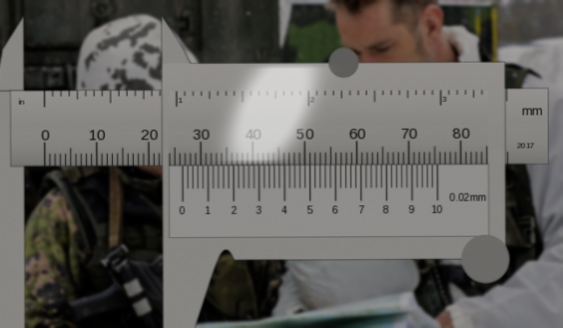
26.5 mm
